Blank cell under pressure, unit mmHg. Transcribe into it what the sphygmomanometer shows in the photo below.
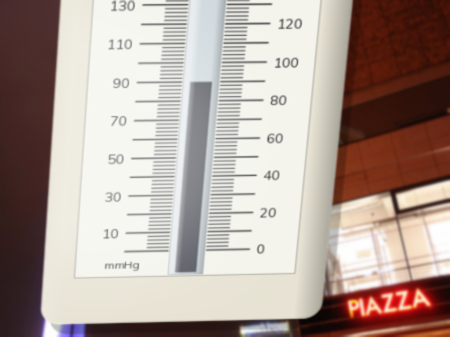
90 mmHg
